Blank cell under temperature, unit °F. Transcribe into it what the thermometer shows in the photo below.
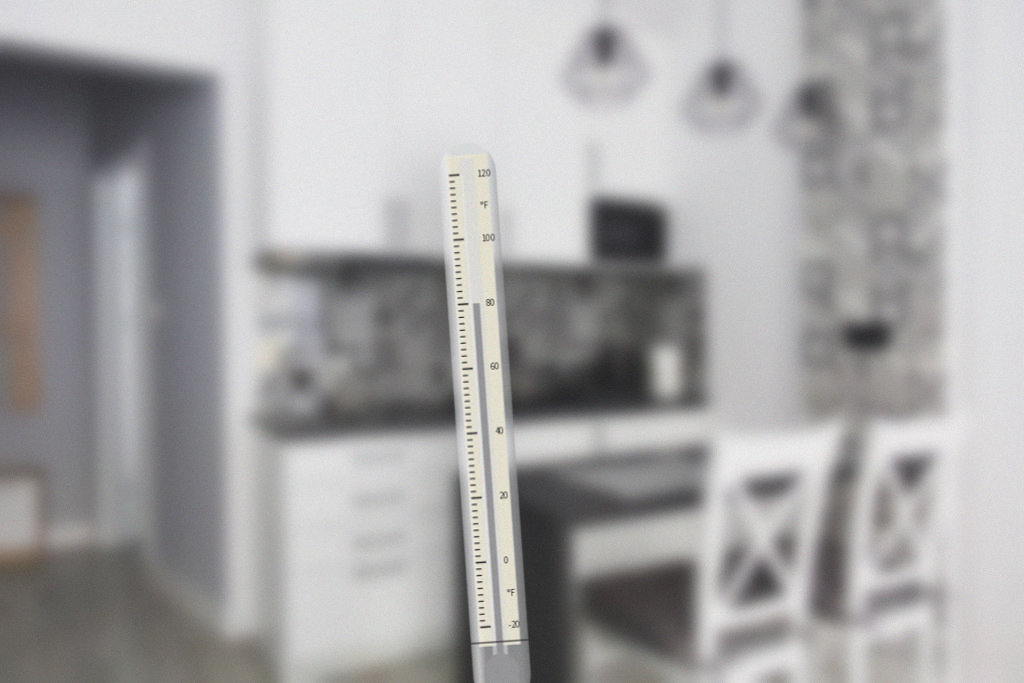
80 °F
